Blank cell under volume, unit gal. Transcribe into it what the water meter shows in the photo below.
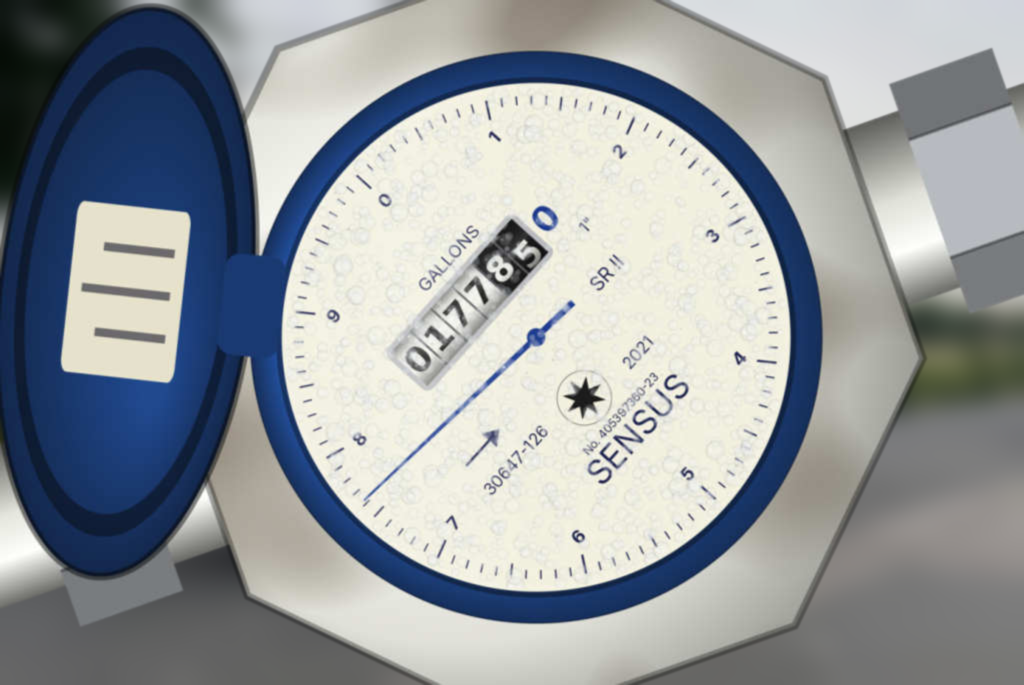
177847.6 gal
